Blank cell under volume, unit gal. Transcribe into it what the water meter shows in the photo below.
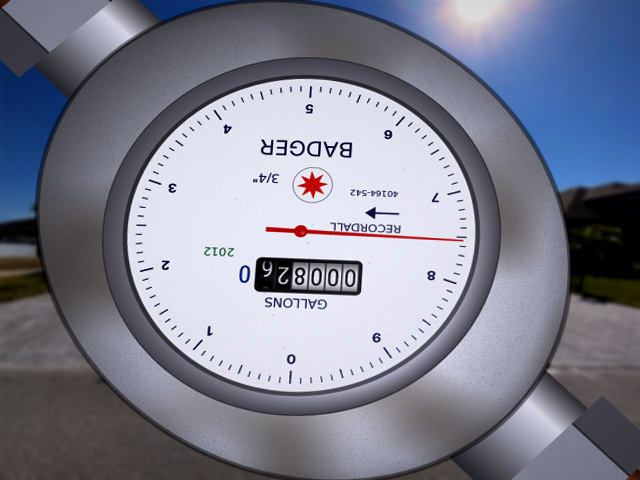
8257.5 gal
